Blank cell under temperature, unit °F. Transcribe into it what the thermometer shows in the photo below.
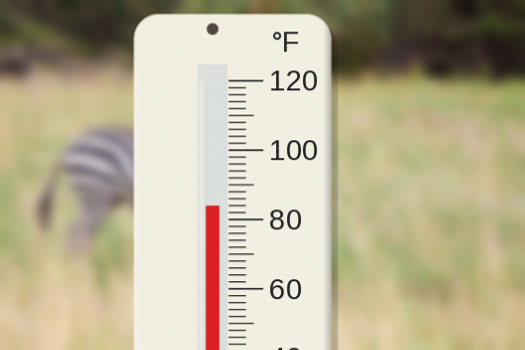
84 °F
